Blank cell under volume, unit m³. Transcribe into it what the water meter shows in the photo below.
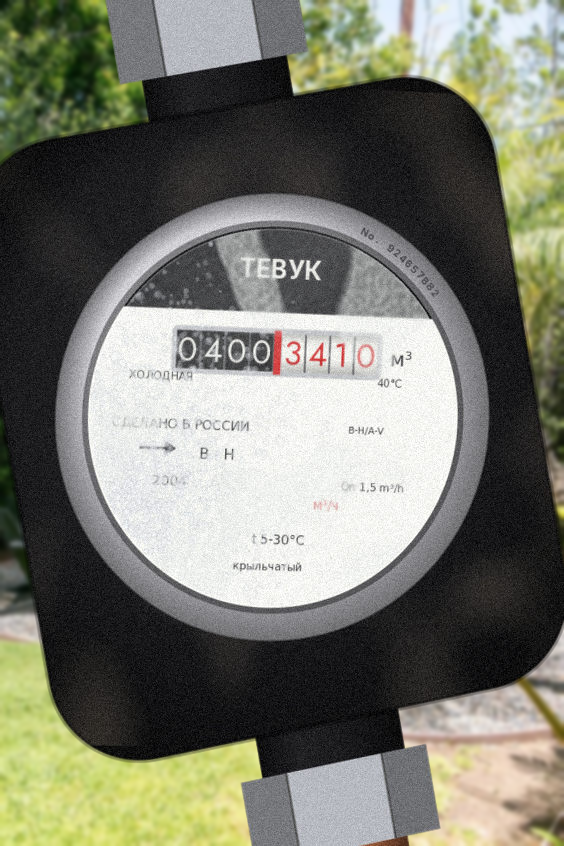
400.3410 m³
